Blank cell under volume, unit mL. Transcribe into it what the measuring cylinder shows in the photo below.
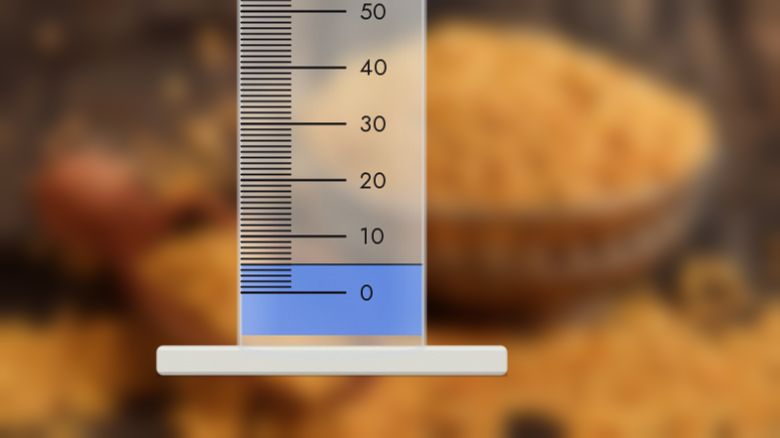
5 mL
